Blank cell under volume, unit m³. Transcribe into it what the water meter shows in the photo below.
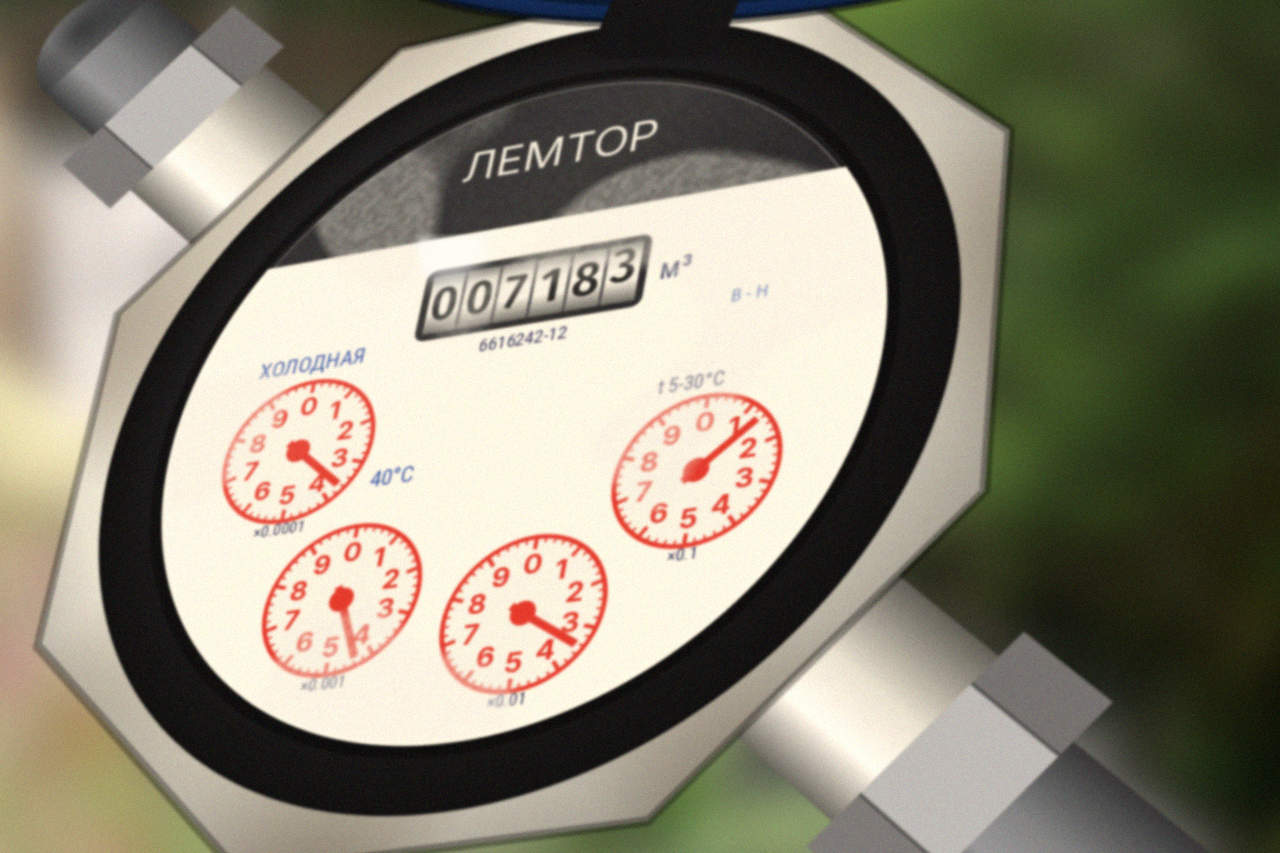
7183.1343 m³
